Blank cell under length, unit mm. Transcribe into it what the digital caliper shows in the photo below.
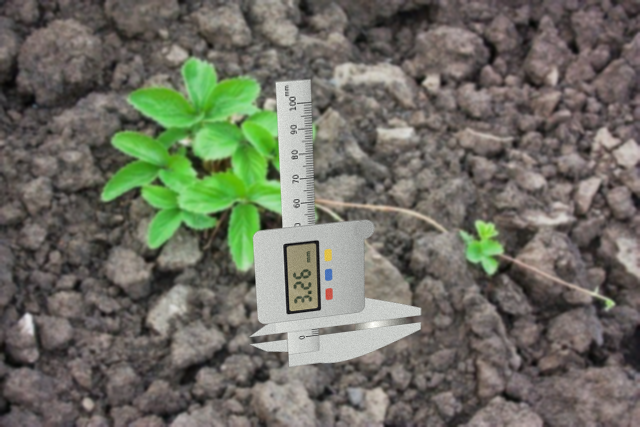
3.26 mm
